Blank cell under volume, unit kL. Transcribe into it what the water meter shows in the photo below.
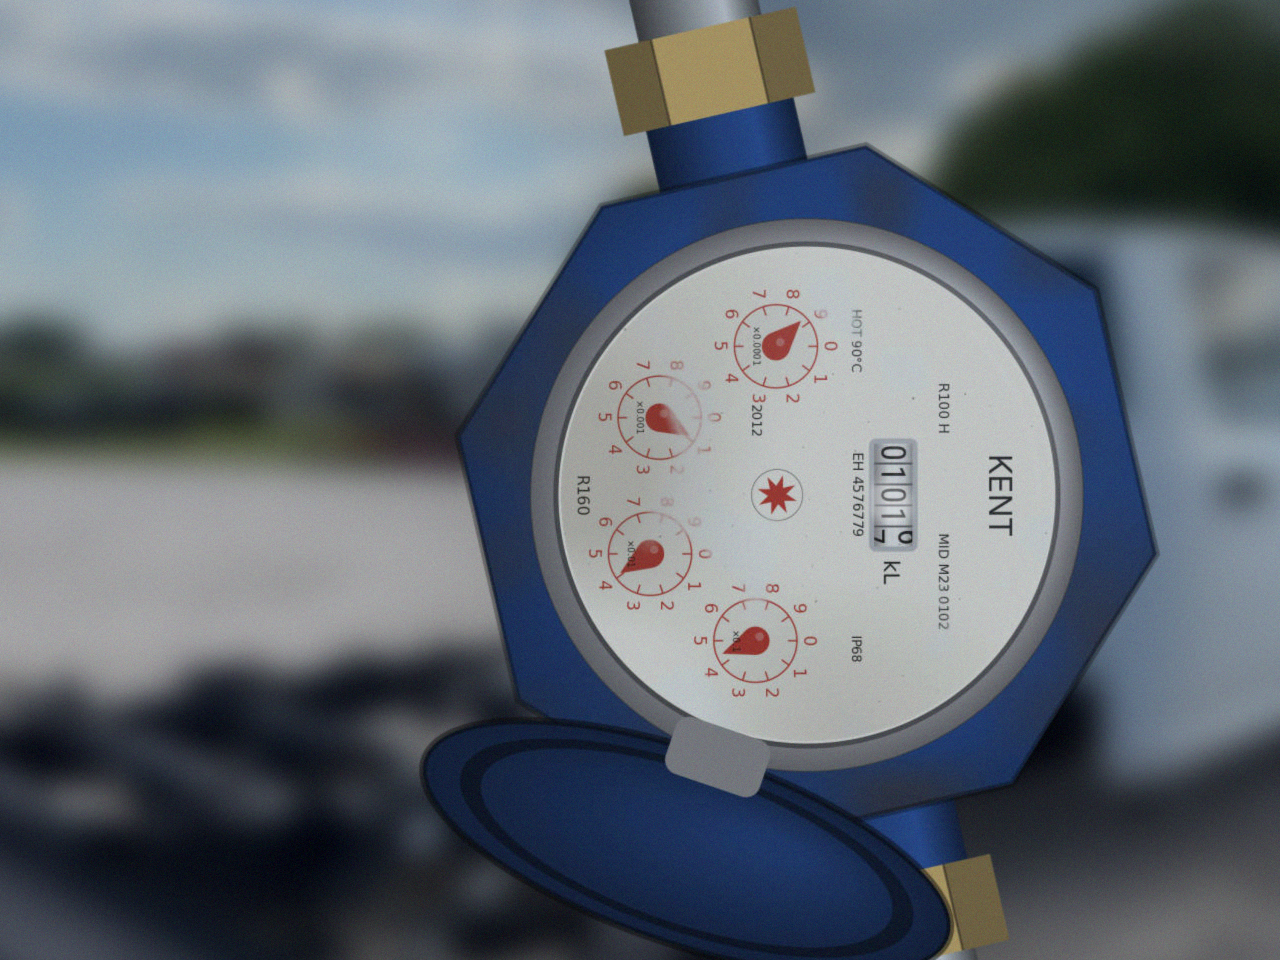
1016.4408 kL
